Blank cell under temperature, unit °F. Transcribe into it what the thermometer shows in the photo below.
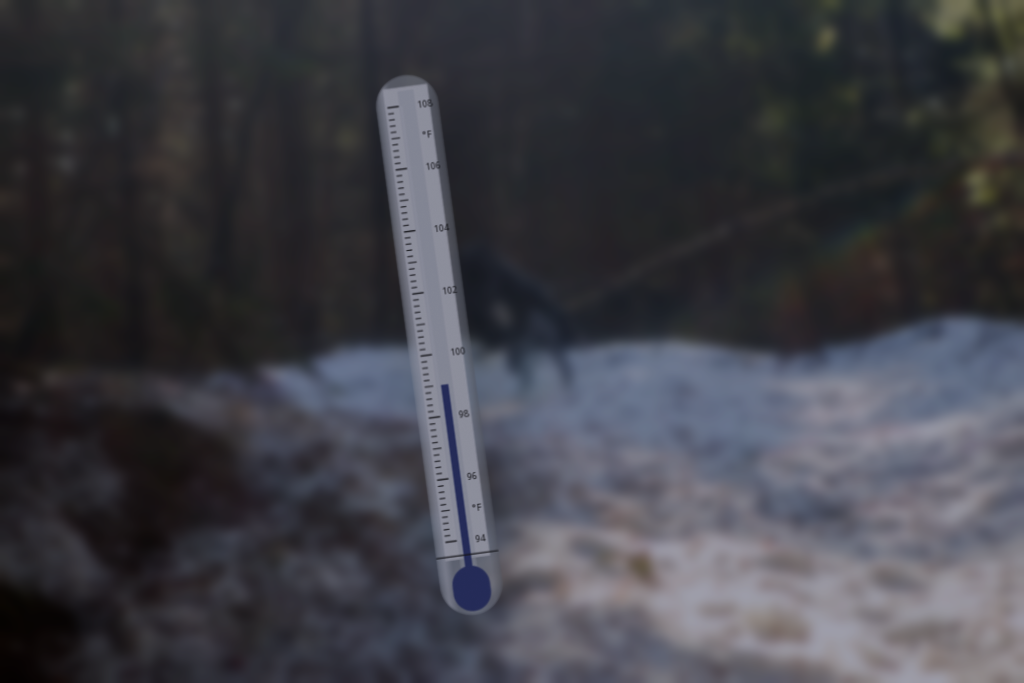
99 °F
